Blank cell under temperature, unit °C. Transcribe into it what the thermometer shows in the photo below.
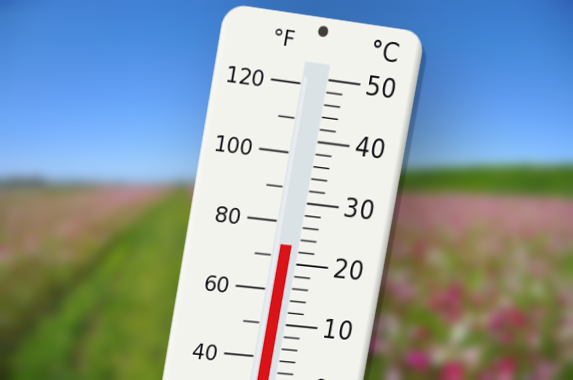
23 °C
